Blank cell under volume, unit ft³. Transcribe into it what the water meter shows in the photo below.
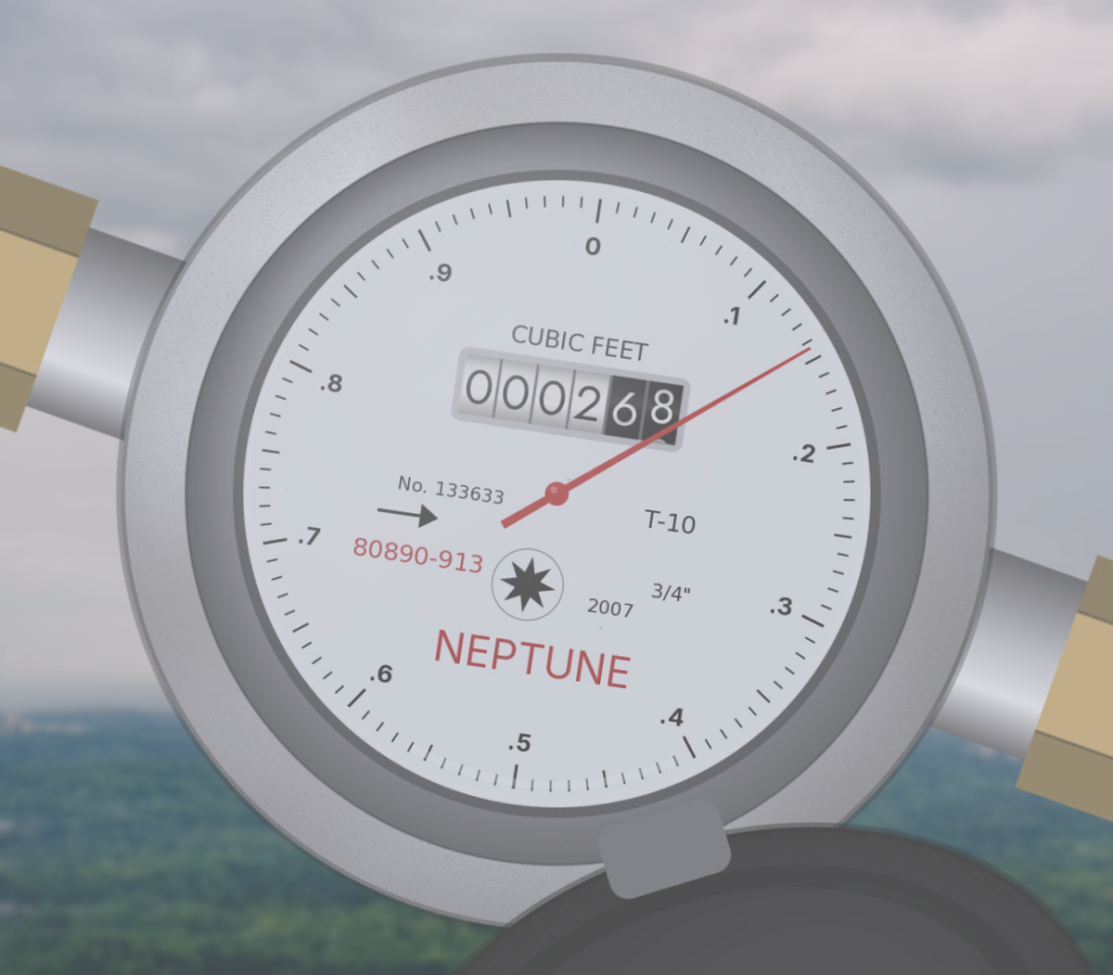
268.14 ft³
